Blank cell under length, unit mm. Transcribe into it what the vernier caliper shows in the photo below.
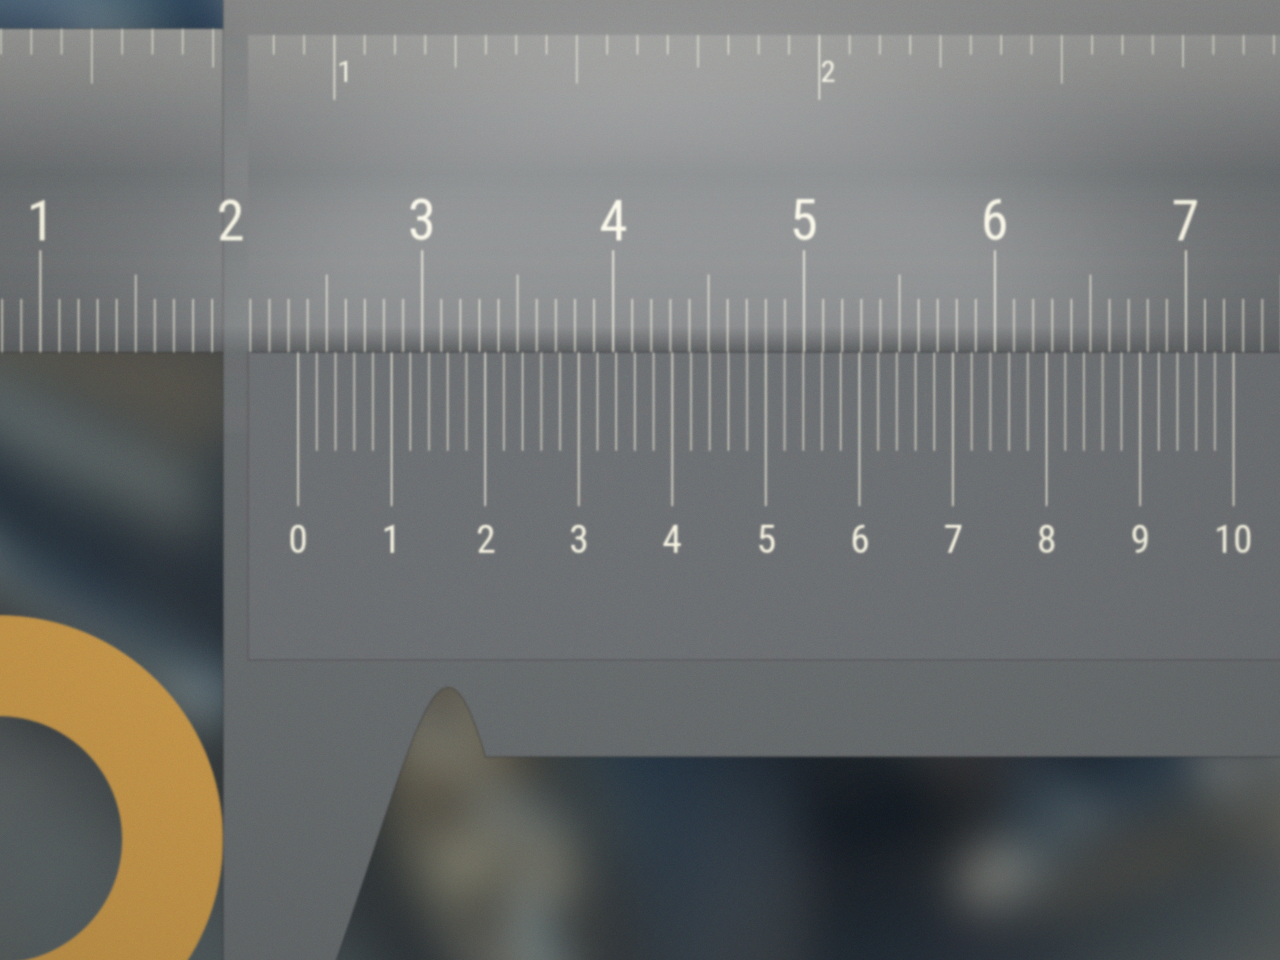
23.5 mm
